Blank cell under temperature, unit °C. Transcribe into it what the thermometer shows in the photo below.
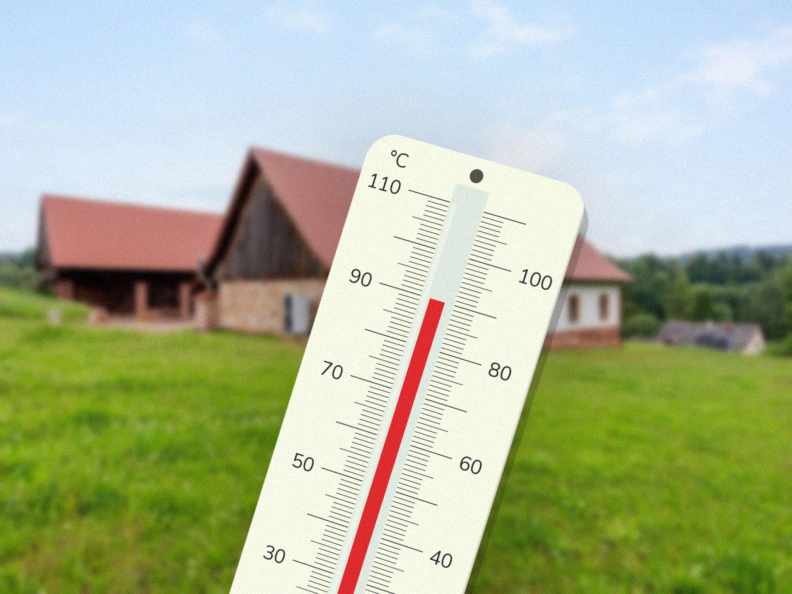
90 °C
